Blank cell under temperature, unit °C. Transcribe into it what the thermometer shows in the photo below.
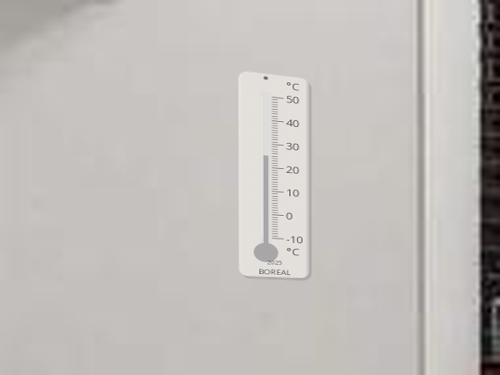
25 °C
